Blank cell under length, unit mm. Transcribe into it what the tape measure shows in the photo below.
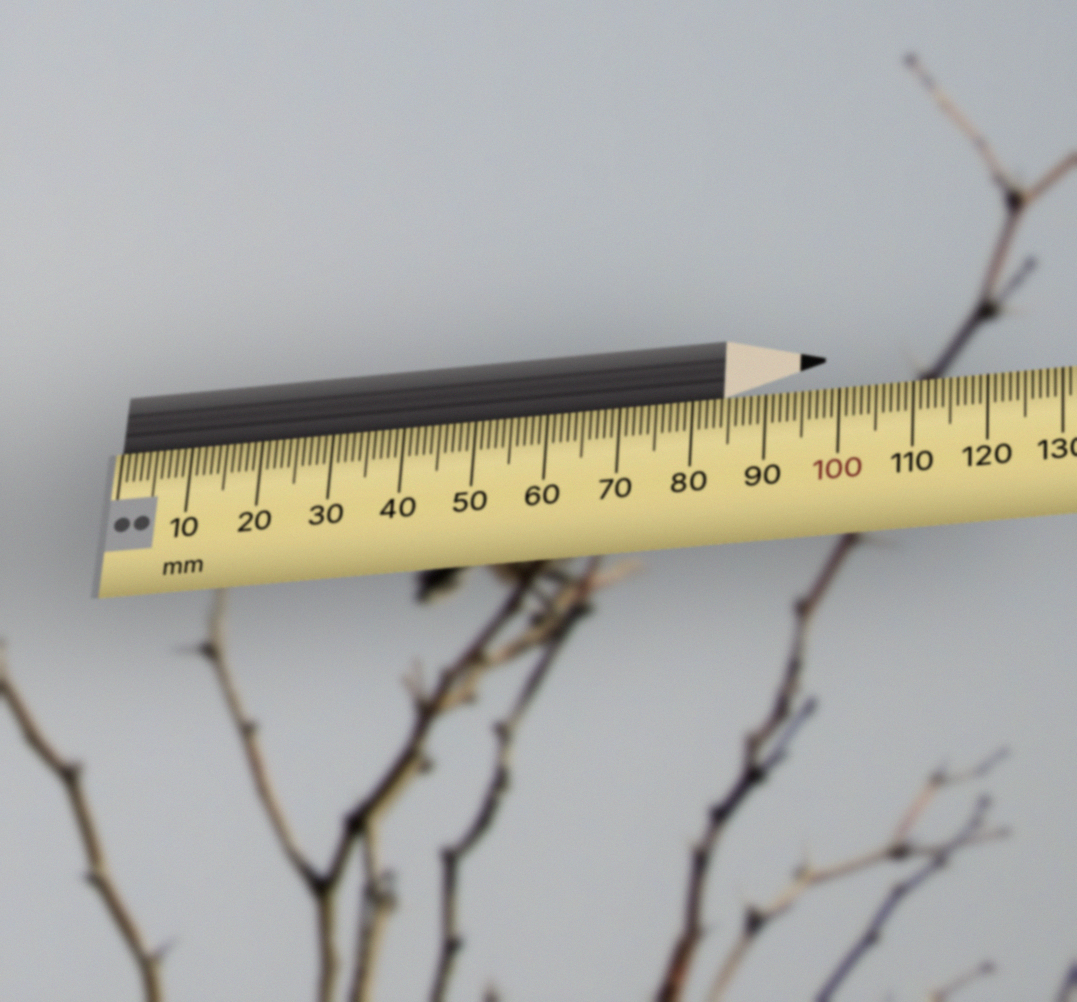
98 mm
